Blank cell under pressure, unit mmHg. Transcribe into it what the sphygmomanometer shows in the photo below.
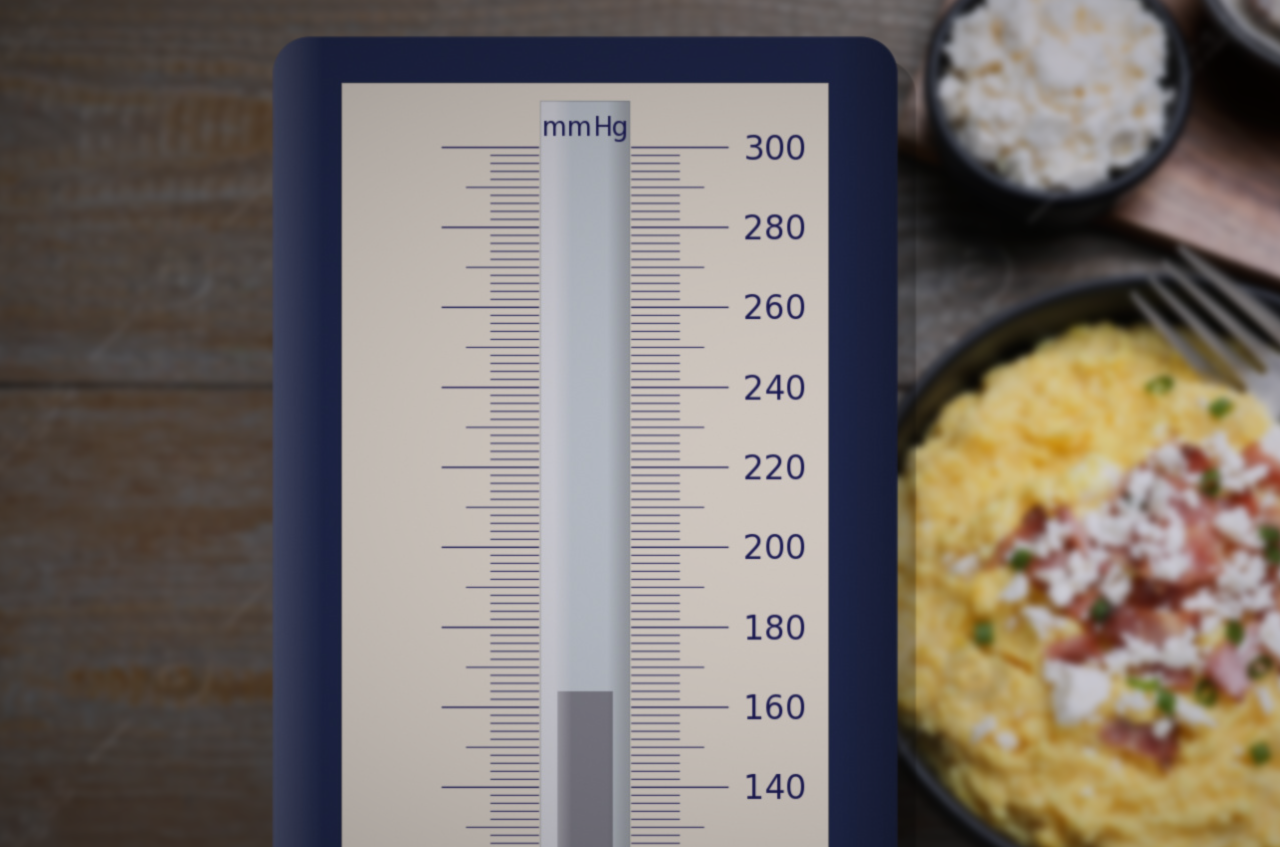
164 mmHg
